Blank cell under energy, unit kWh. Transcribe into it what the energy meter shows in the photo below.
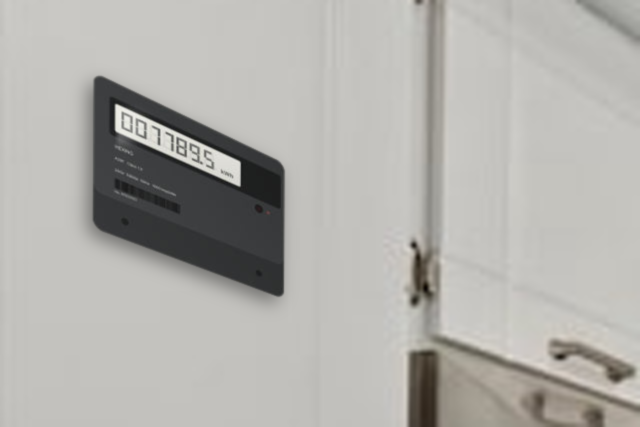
7789.5 kWh
